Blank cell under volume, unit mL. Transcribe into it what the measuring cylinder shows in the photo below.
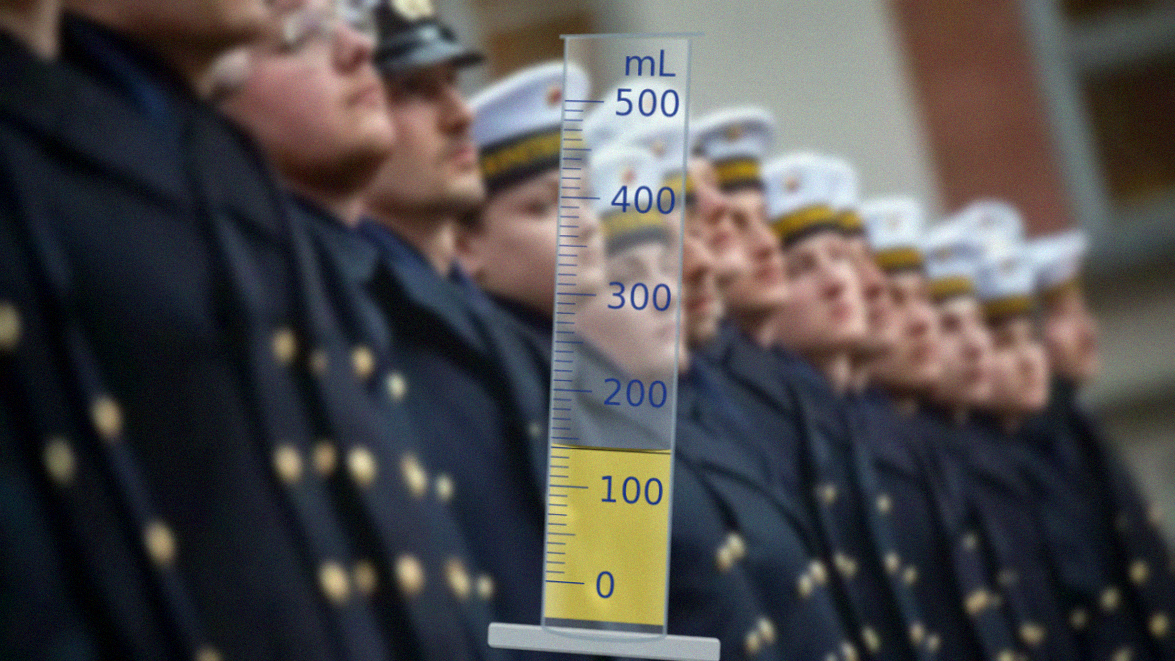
140 mL
